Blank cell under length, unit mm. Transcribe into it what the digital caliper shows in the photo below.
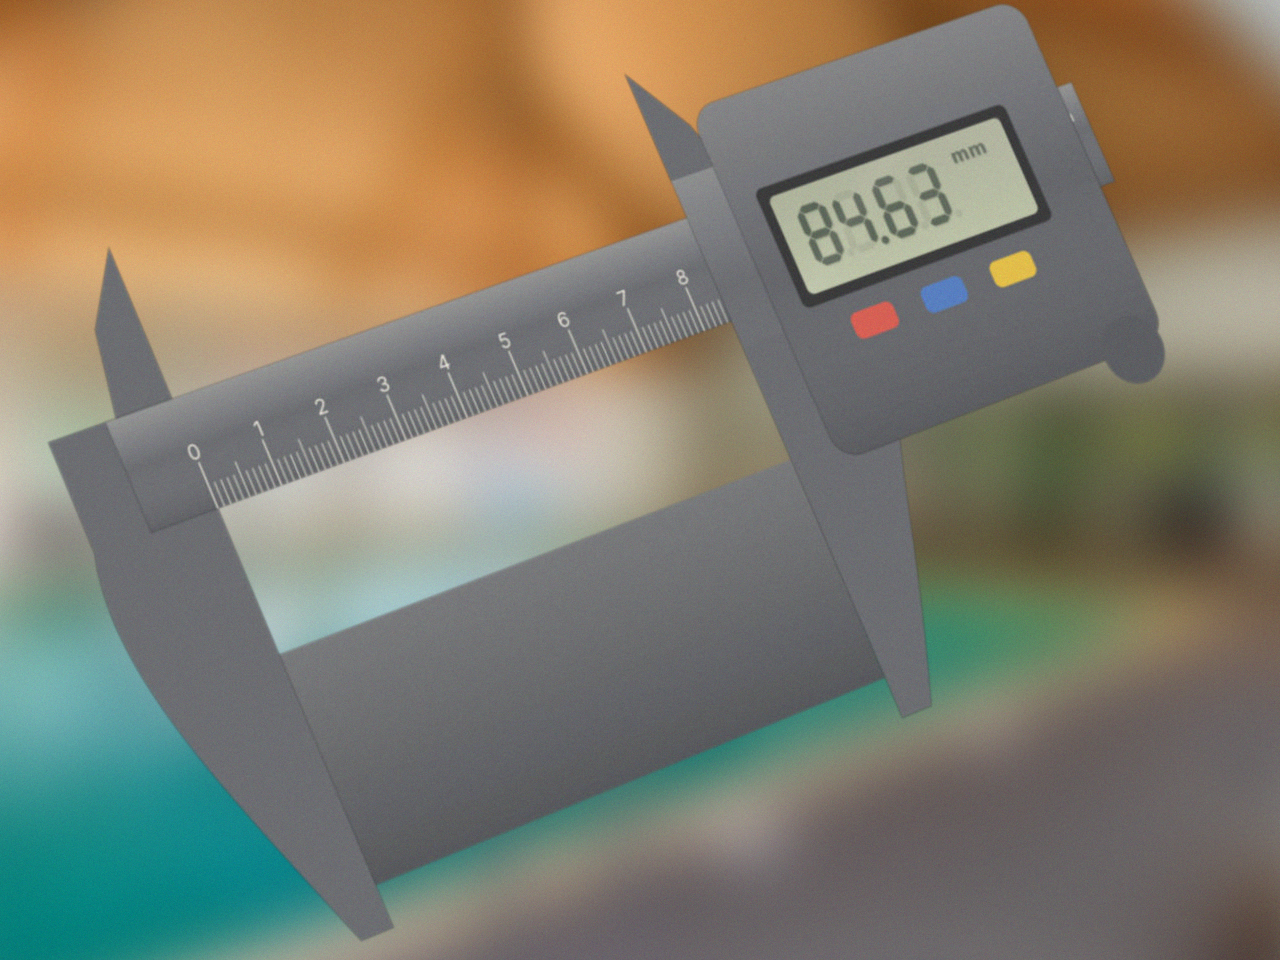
84.63 mm
